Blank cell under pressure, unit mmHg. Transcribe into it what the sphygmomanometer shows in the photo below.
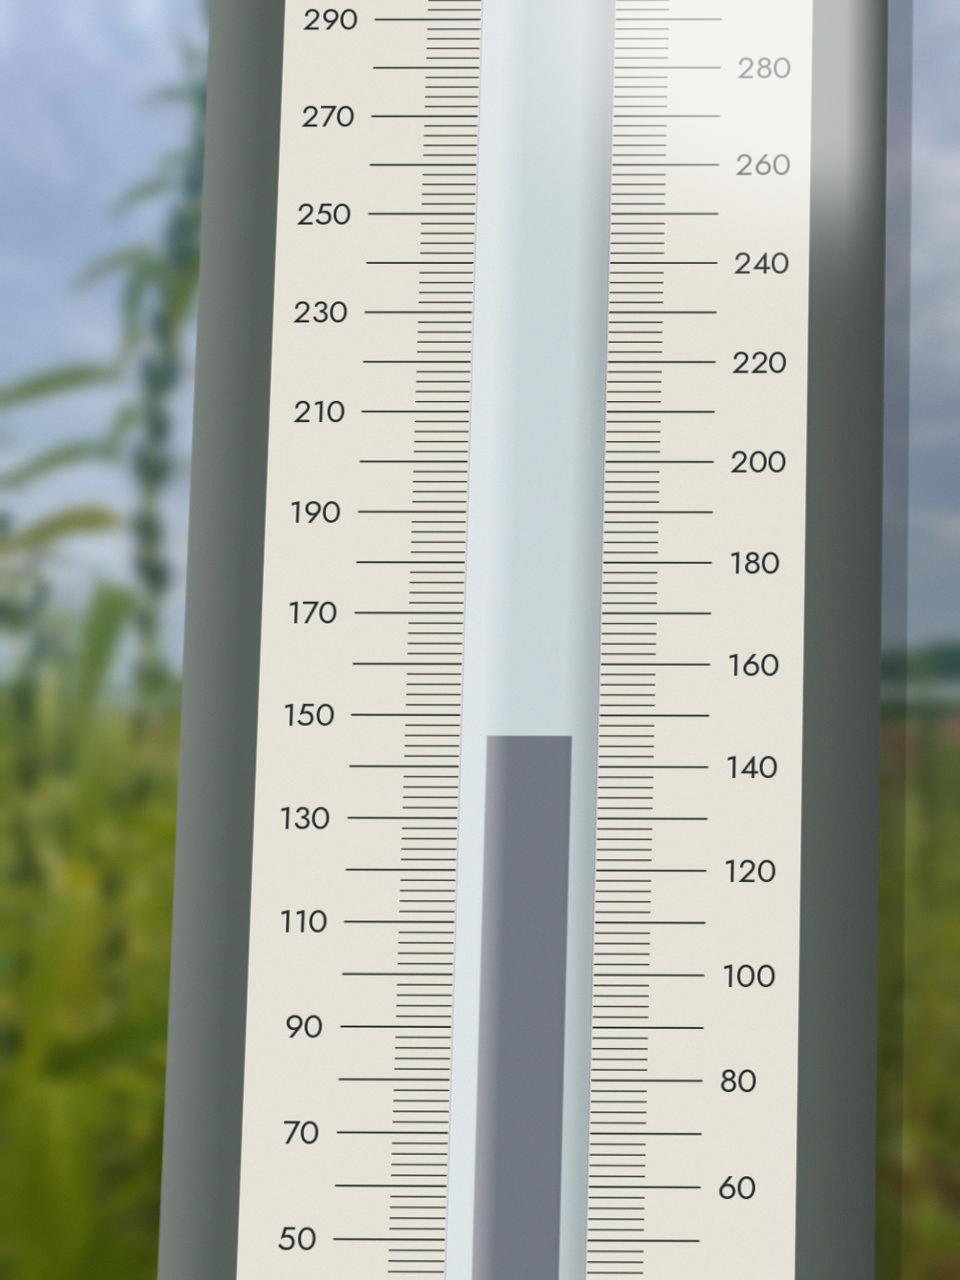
146 mmHg
